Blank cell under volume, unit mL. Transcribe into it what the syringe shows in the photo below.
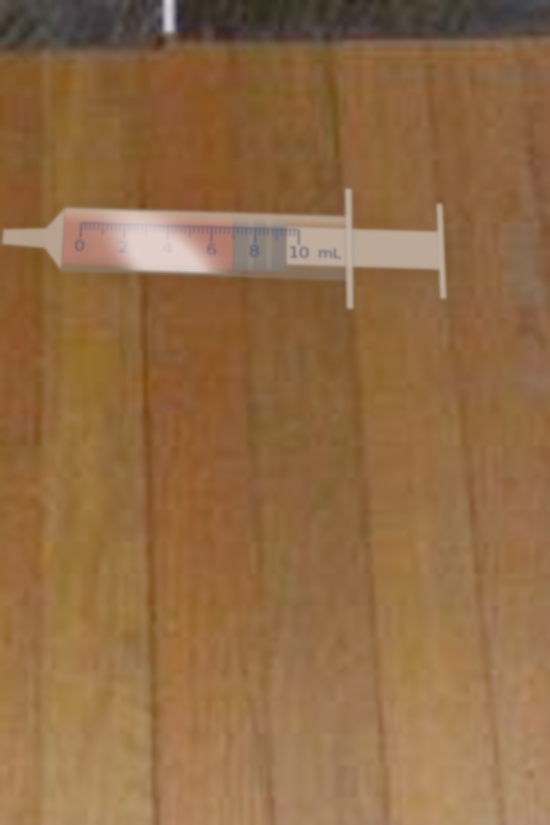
7 mL
